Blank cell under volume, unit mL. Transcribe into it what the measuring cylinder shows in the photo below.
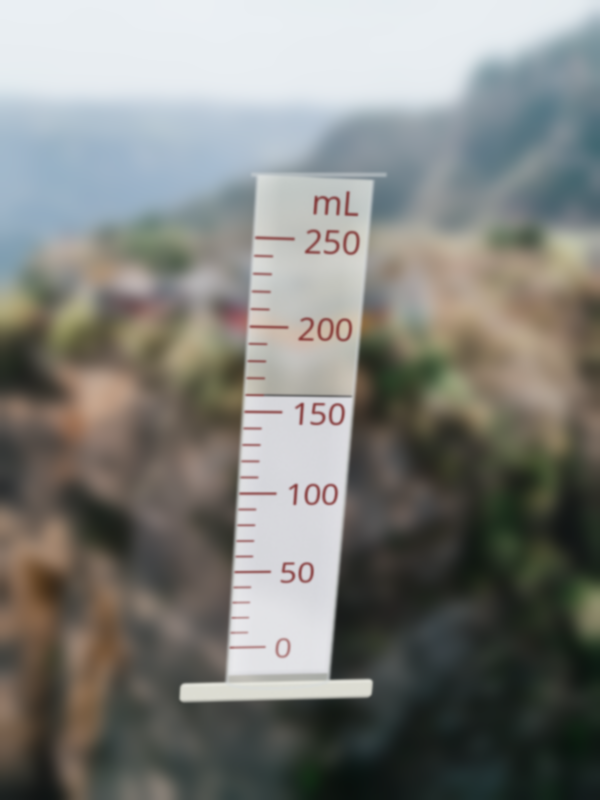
160 mL
